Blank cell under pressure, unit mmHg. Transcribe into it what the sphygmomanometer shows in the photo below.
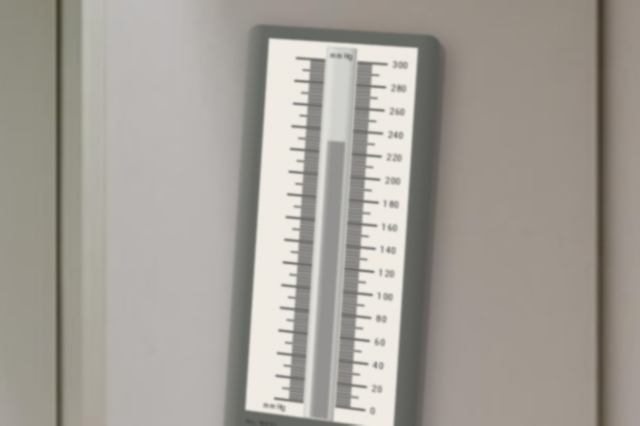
230 mmHg
